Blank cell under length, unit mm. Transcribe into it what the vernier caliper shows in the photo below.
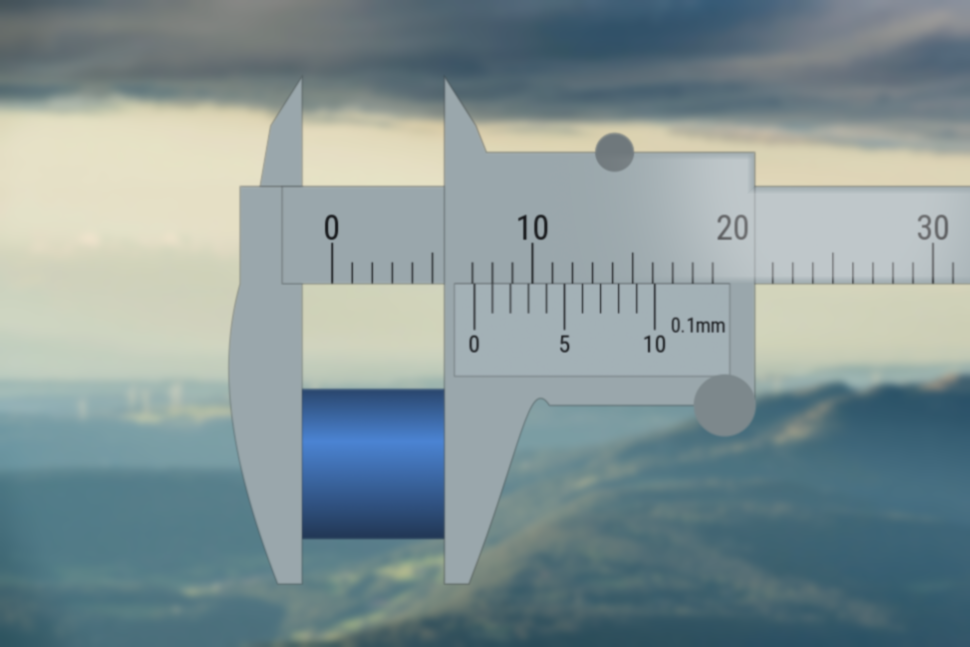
7.1 mm
